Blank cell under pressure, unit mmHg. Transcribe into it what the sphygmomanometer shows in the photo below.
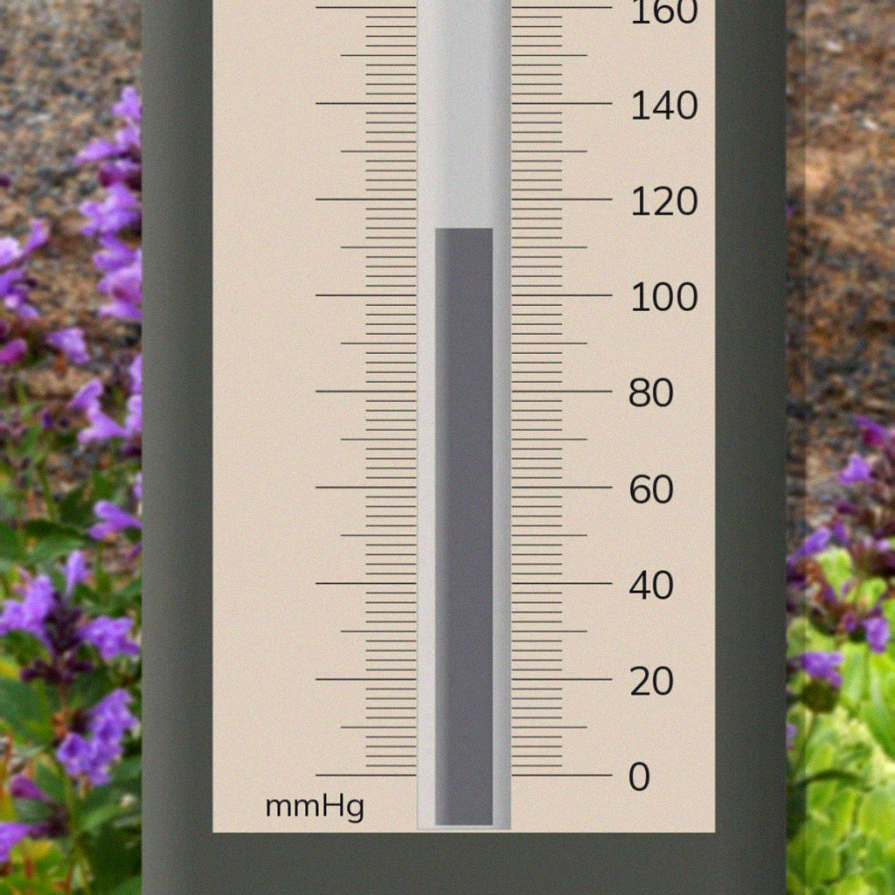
114 mmHg
